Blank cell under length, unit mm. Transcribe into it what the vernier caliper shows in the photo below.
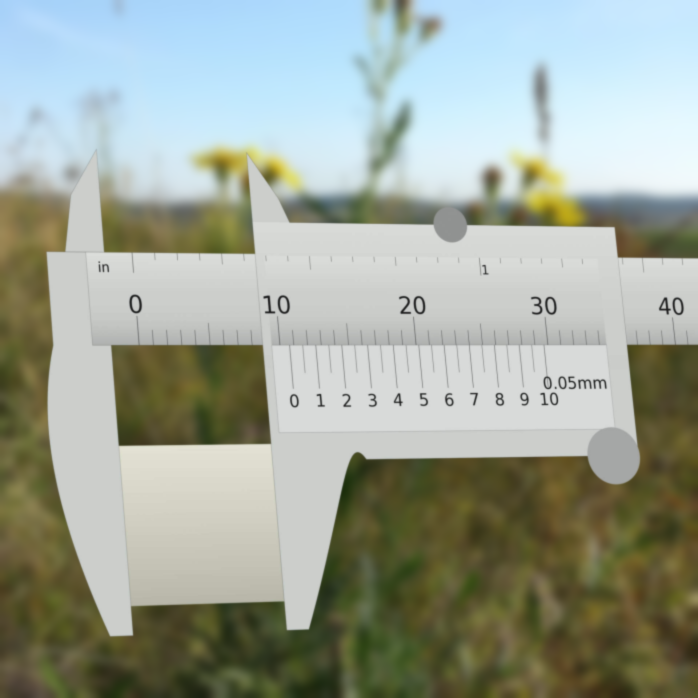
10.7 mm
